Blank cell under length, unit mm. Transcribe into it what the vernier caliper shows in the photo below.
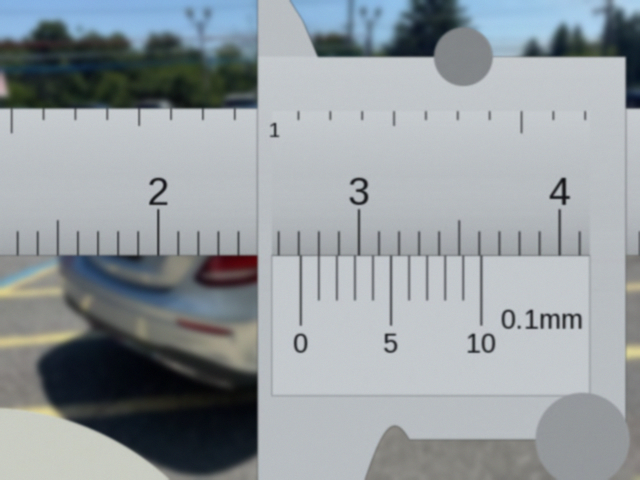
27.1 mm
